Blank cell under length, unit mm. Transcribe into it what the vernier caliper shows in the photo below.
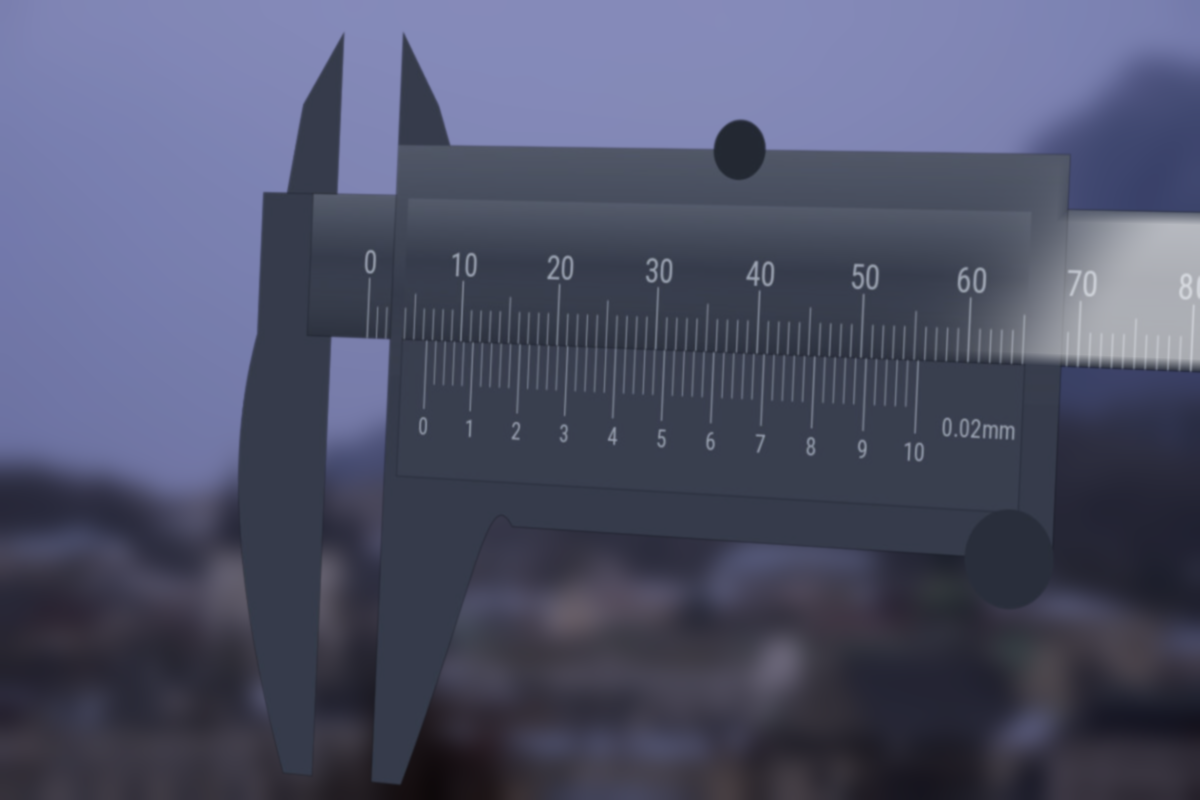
6.4 mm
